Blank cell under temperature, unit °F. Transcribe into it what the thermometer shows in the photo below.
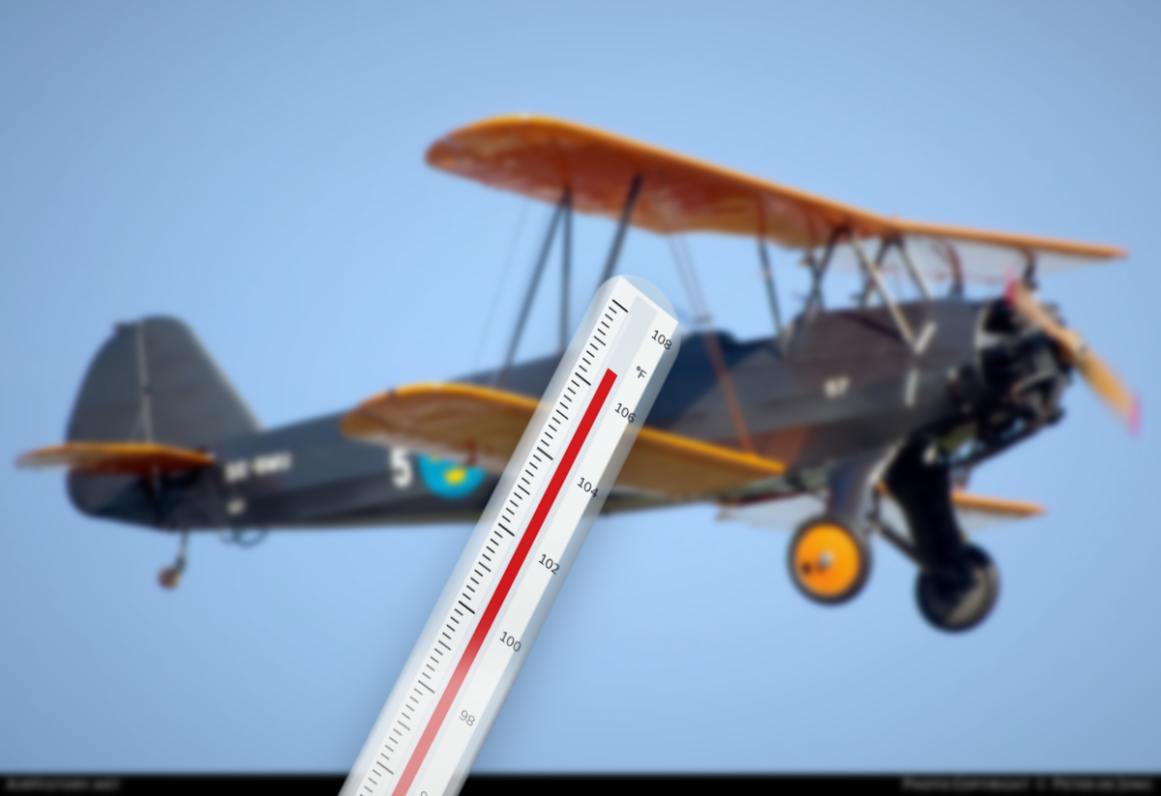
106.6 °F
